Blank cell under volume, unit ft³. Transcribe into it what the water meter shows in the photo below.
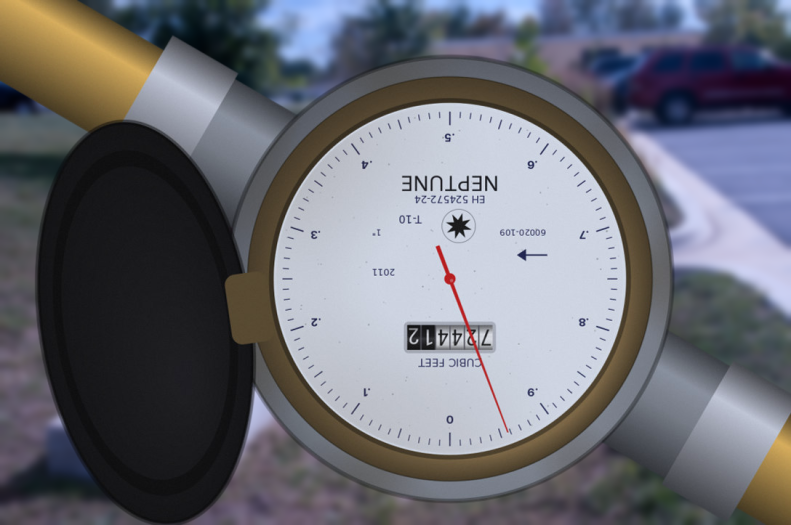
724411.94 ft³
